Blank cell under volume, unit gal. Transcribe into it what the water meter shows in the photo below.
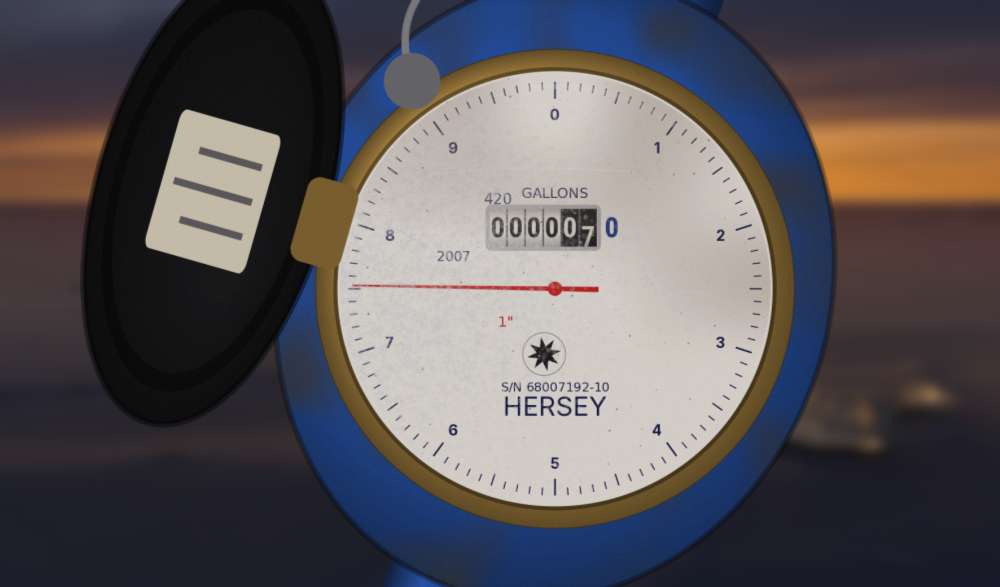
67.5 gal
